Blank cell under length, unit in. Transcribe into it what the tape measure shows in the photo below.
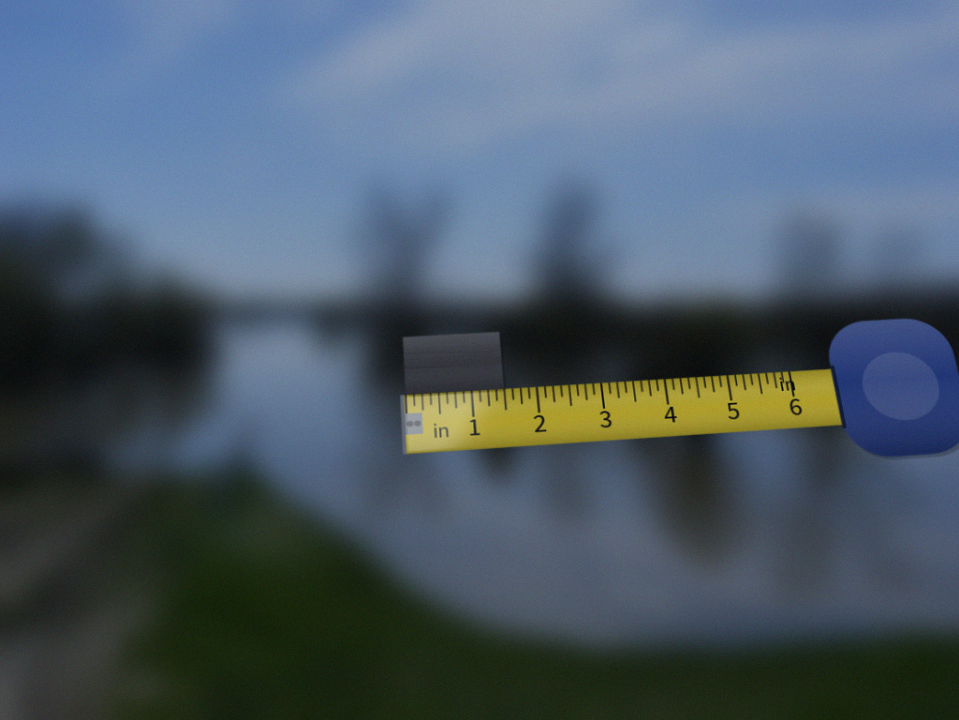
1.5 in
